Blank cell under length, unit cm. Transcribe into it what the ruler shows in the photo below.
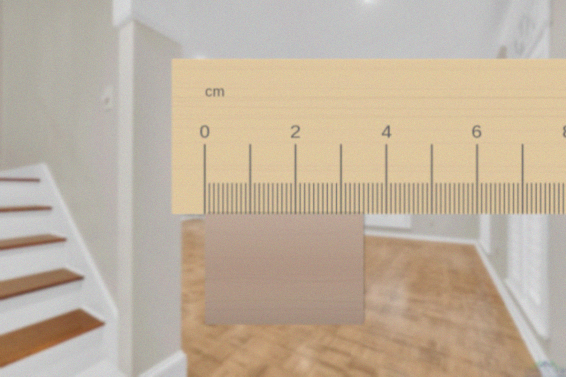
3.5 cm
